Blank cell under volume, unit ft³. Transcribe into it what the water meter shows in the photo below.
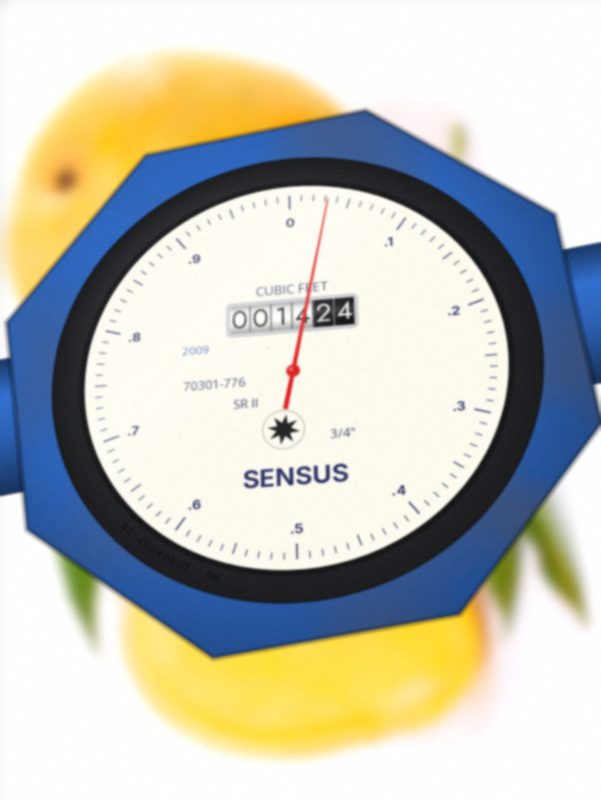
1424.03 ft³
